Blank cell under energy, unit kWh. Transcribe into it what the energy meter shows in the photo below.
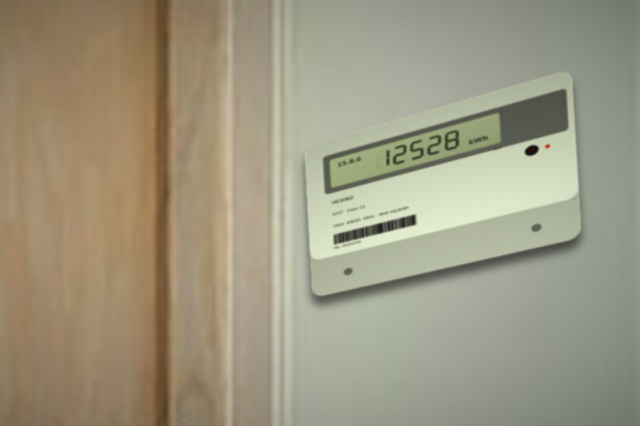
12528 kWh
